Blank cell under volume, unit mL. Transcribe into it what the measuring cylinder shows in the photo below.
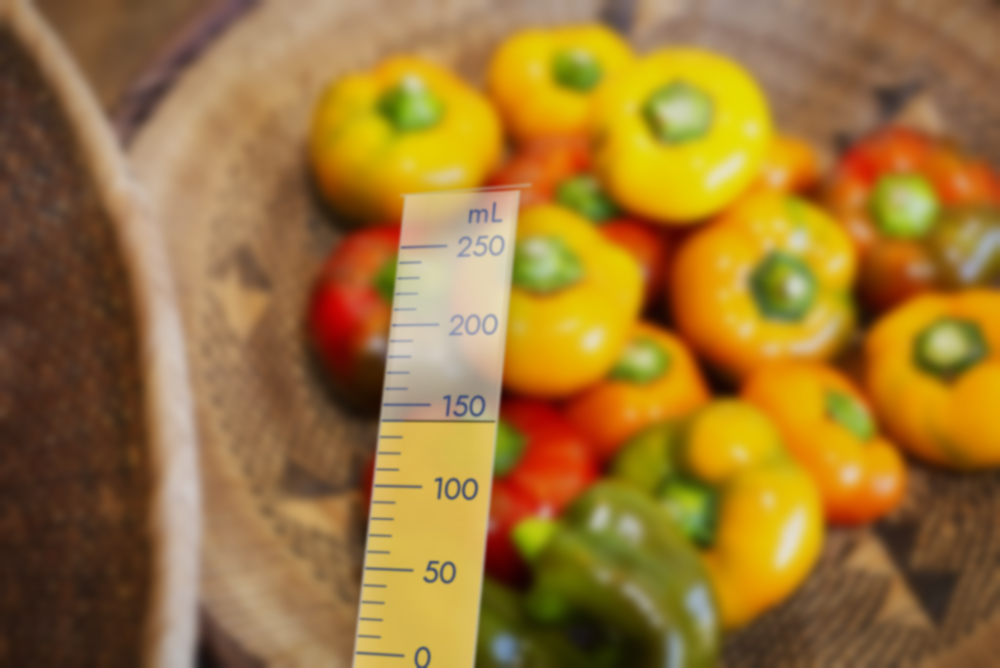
140 mL
